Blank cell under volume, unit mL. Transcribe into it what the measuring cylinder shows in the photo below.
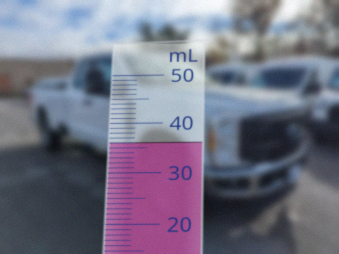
36 mL
